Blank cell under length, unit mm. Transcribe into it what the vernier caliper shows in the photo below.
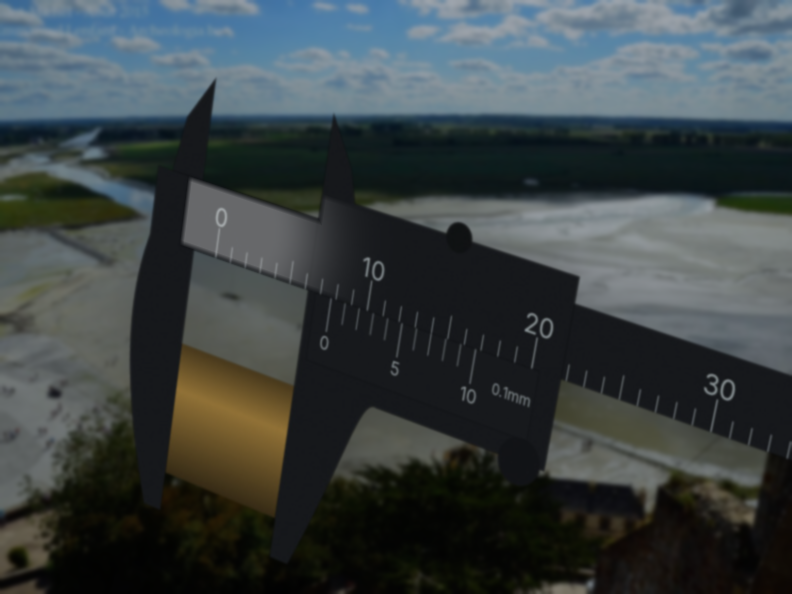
7.7 mm
